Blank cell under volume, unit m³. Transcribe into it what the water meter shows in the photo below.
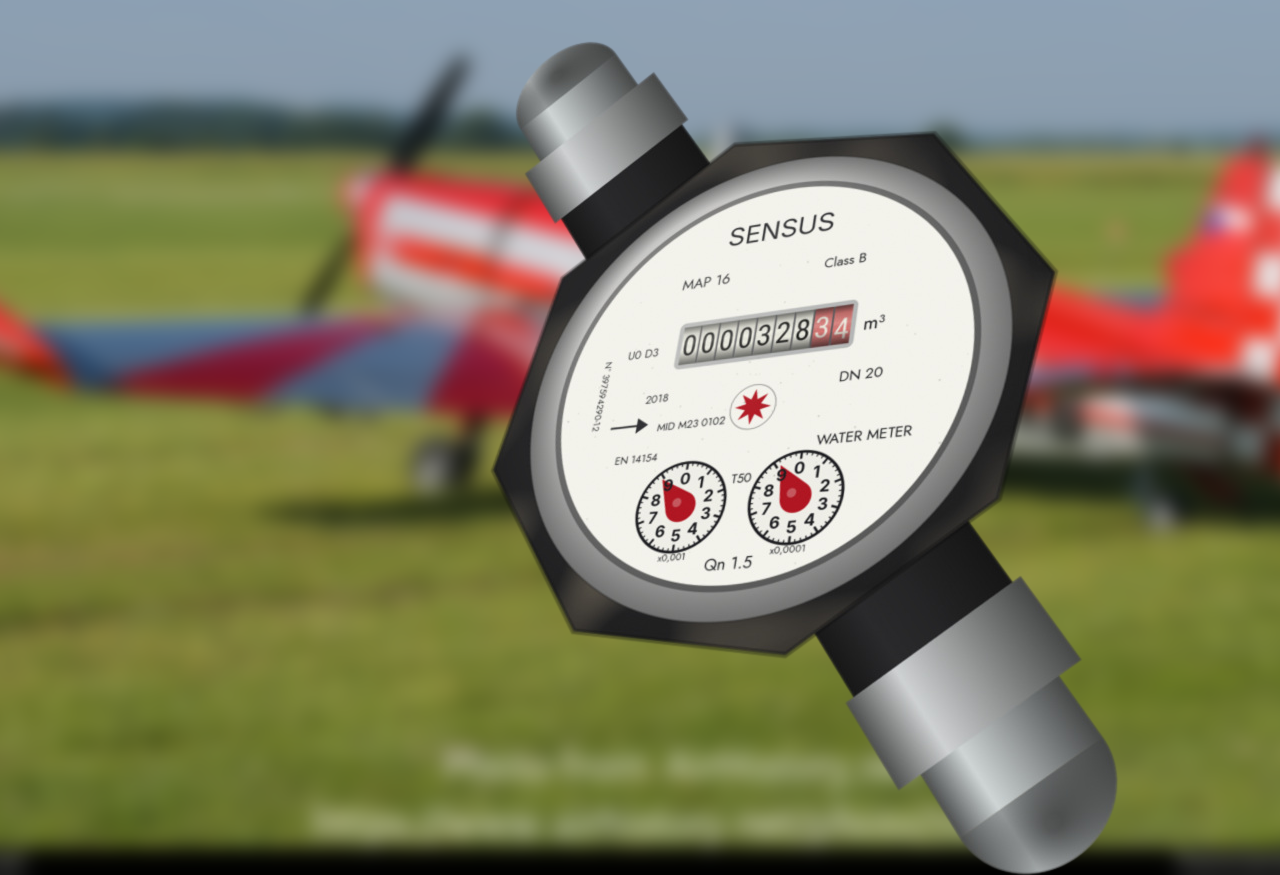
328.3389 m³
